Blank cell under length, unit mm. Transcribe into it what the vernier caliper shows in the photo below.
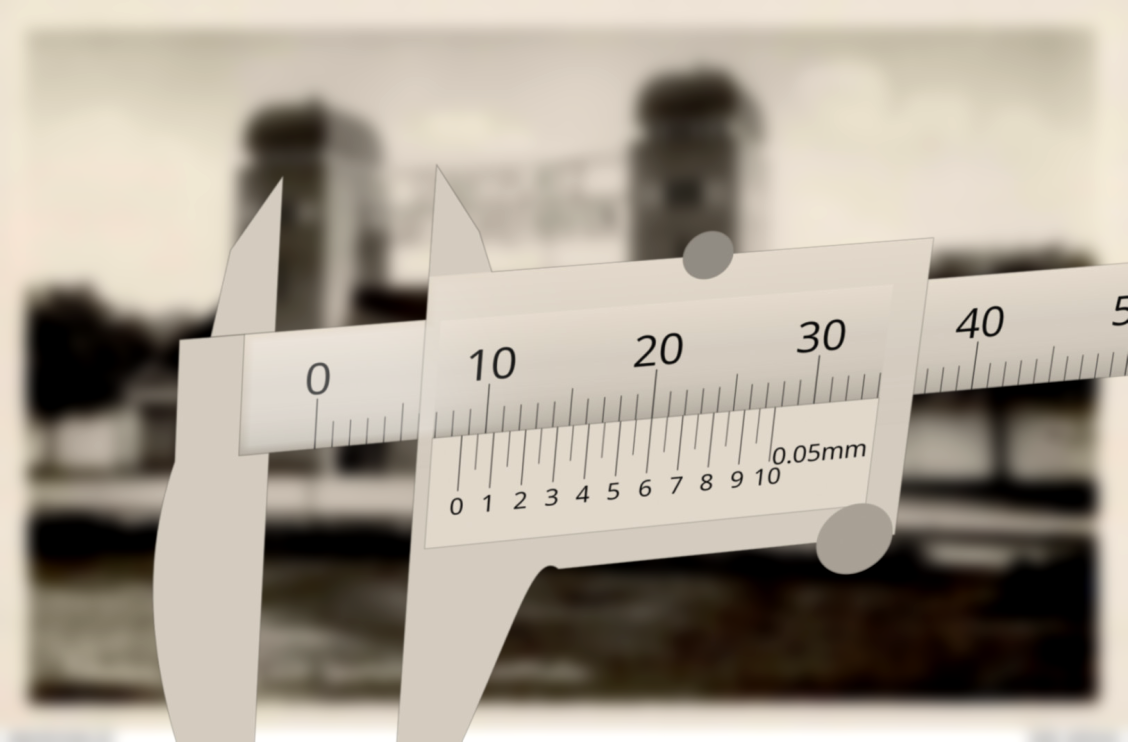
8.6 mm
